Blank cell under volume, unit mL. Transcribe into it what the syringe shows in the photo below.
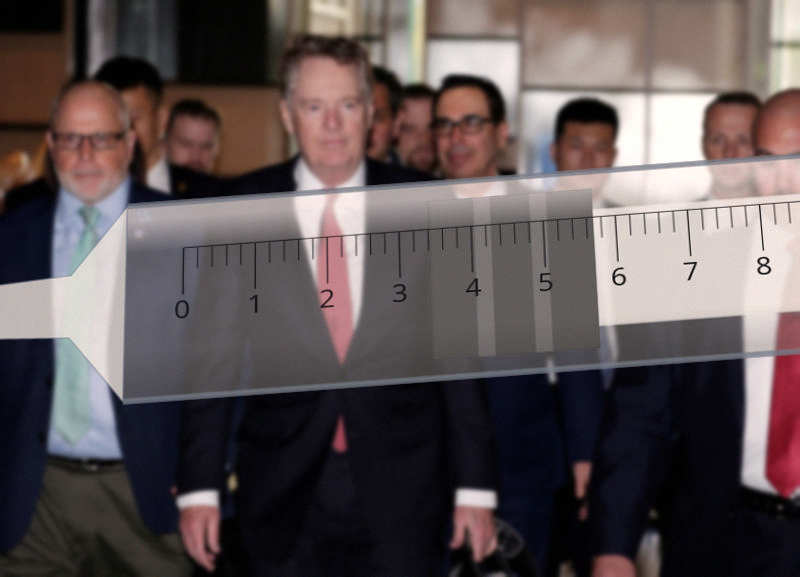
3.4 mL
